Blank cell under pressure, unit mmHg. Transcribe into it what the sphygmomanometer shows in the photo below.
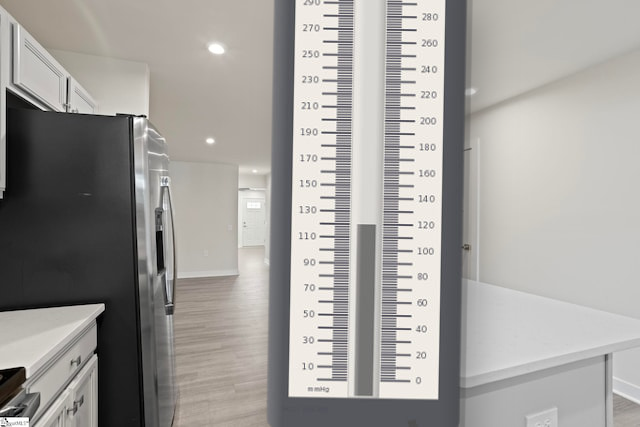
120 mmHg
